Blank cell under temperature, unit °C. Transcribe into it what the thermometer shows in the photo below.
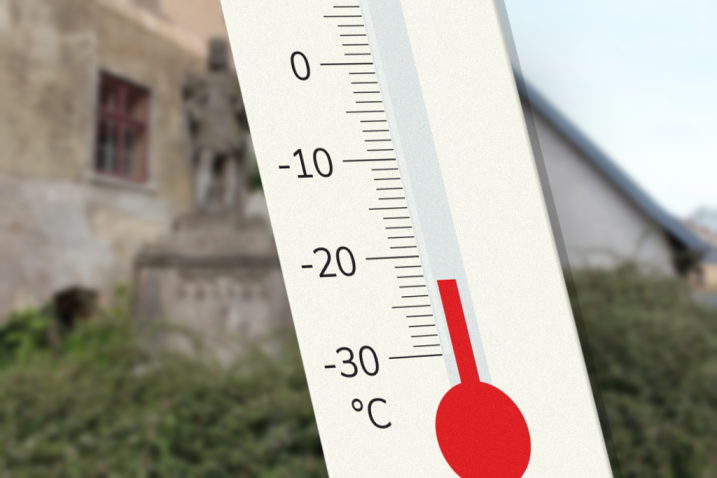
-22.5 °C
